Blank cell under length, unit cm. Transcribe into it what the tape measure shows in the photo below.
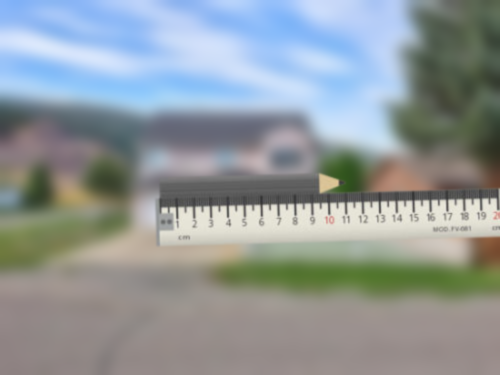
11 cm
